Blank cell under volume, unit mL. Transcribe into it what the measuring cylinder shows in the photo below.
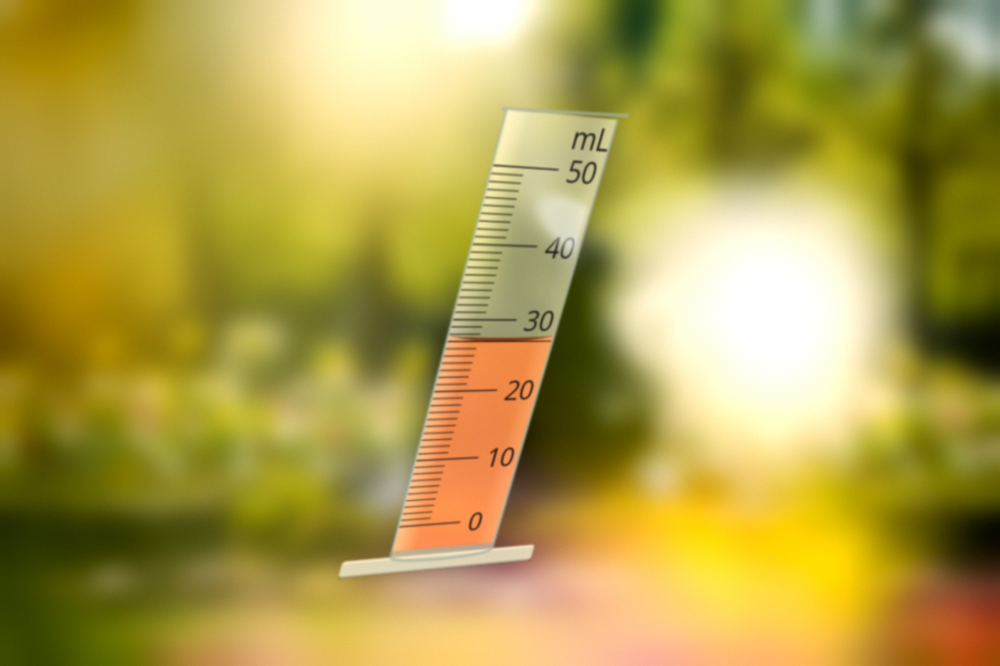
27 mL
